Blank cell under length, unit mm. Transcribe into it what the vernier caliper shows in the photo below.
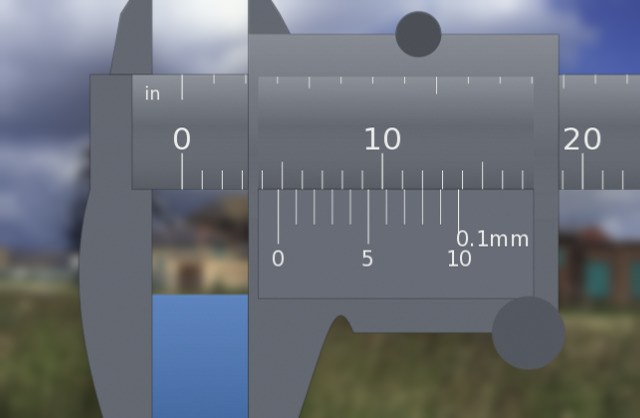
4.8 mm
